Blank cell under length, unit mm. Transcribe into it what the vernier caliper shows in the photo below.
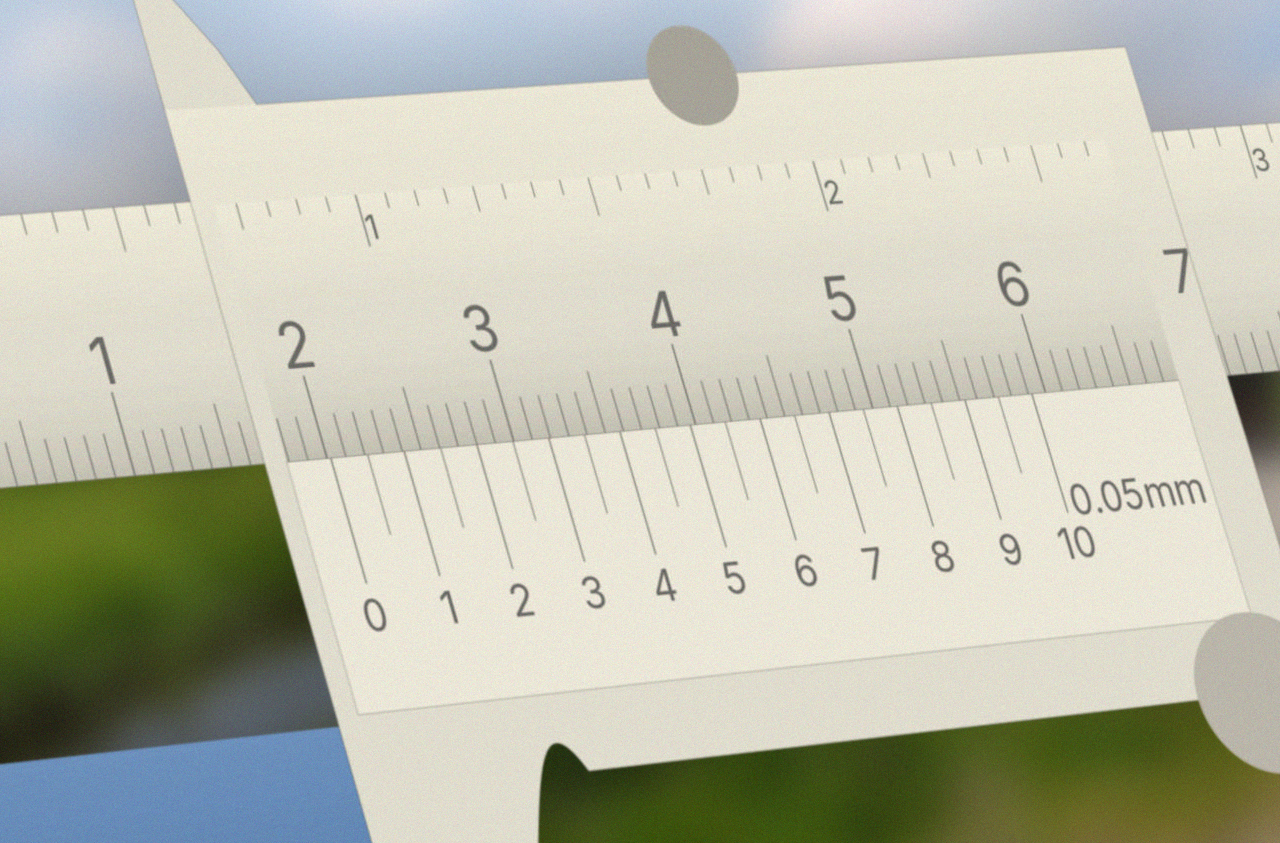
20.2 mm
